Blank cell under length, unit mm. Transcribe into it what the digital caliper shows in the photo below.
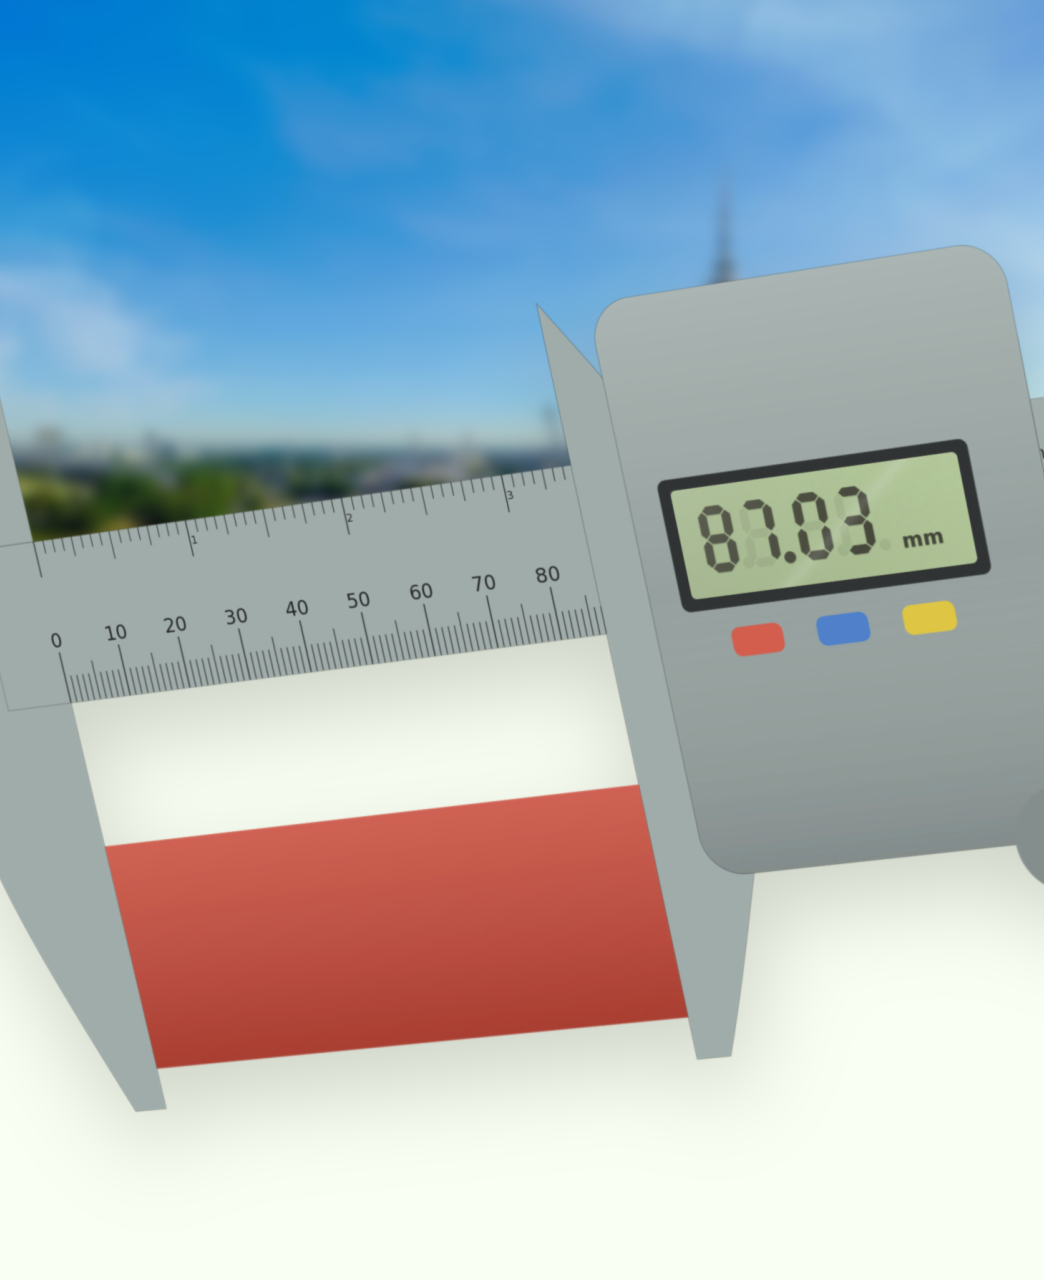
87.03 mm
